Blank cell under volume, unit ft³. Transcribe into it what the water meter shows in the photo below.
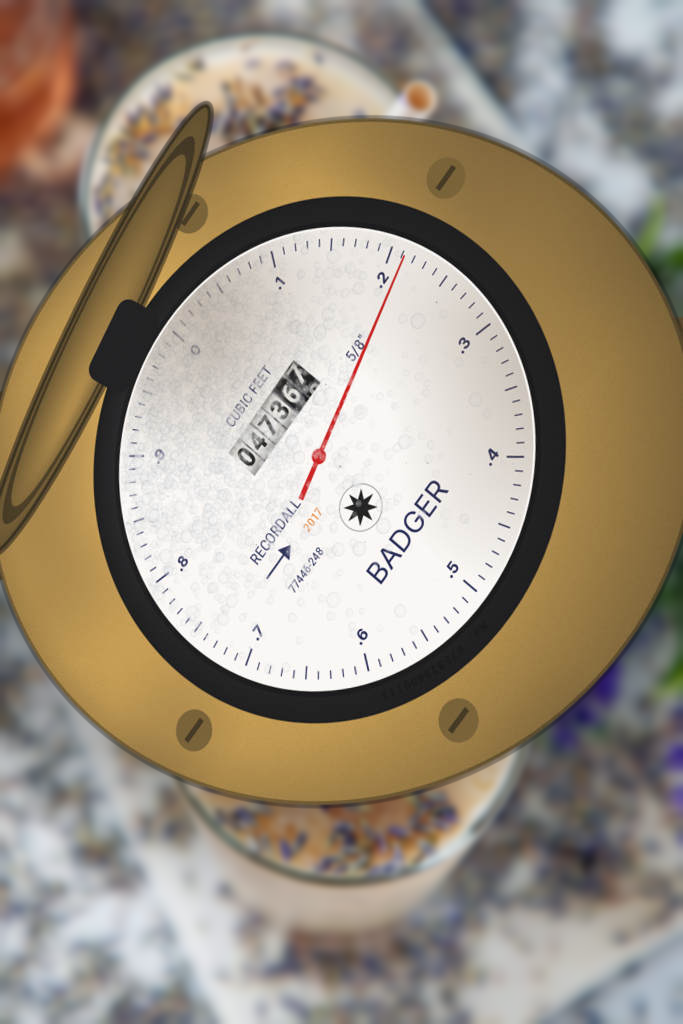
47367.21 ft³
